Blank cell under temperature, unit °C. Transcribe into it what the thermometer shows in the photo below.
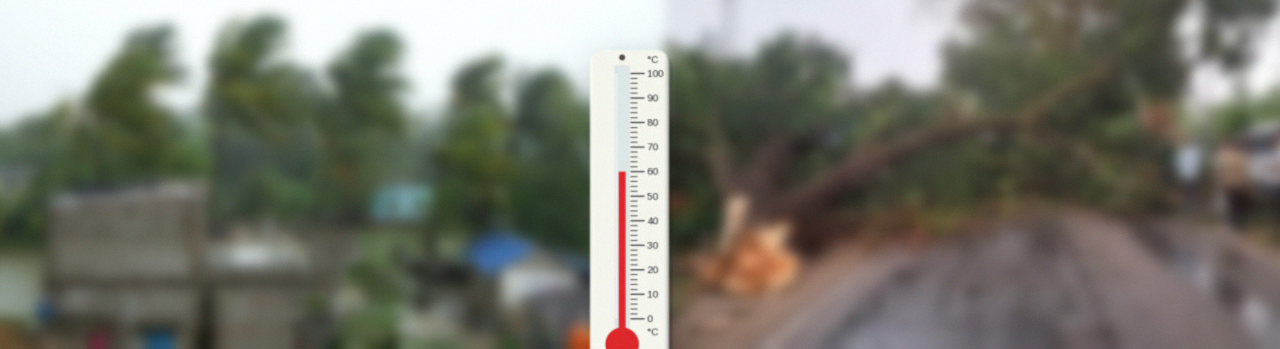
60 °C
